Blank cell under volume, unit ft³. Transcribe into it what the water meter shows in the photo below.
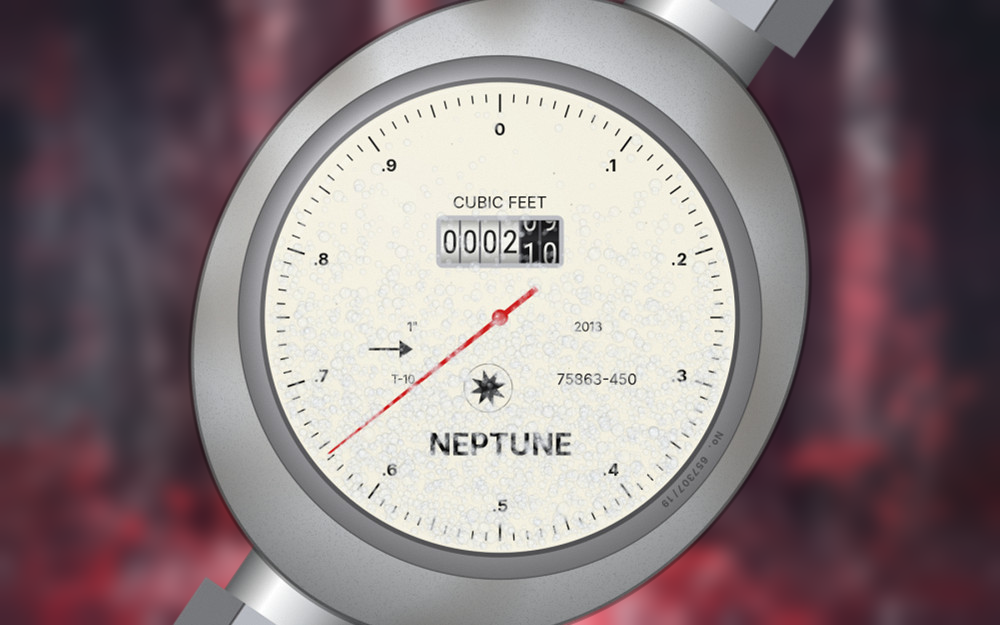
209.64 ft³
